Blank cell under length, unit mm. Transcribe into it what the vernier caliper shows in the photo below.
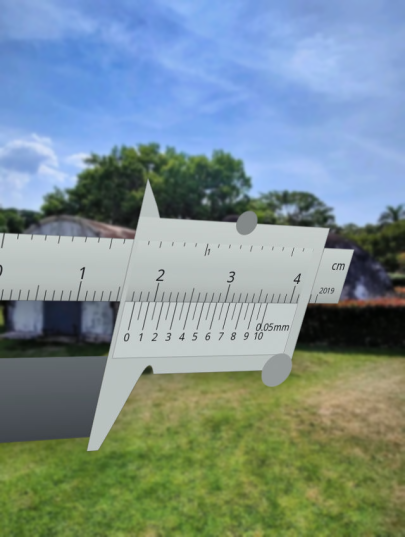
17.4 mm
